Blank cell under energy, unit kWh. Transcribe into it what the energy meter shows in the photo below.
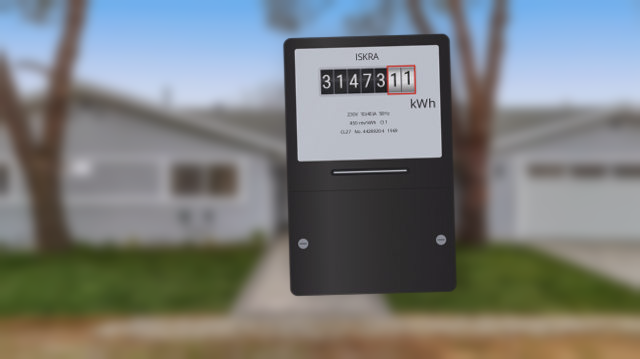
31473.11 kWh
